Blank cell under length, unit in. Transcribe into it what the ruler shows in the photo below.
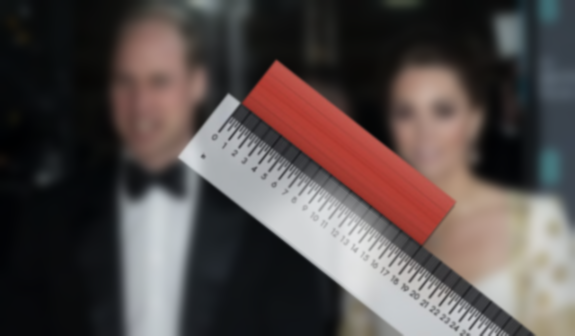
18 in
